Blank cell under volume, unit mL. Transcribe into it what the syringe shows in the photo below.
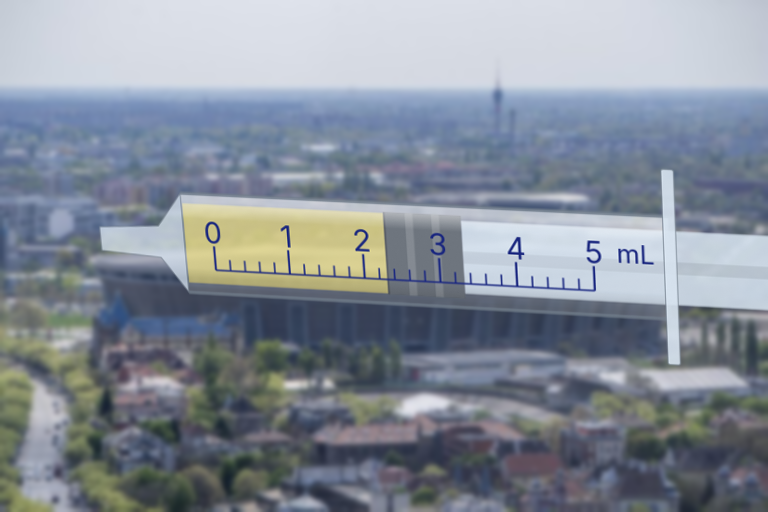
2.3 mL
